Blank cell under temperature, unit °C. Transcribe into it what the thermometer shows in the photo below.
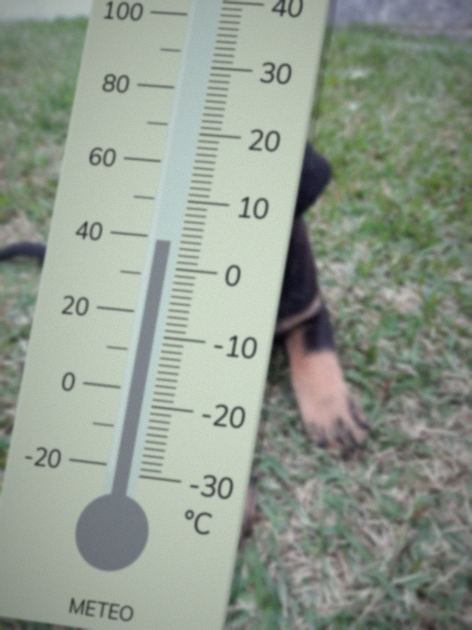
4 °C
